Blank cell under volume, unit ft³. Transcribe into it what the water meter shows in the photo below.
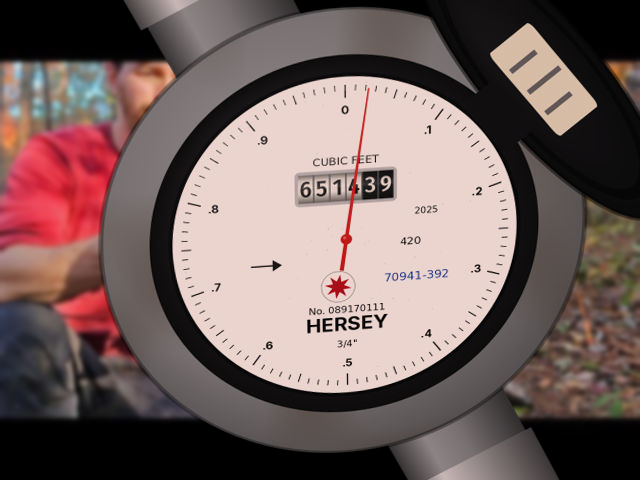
651439.02 ft³
